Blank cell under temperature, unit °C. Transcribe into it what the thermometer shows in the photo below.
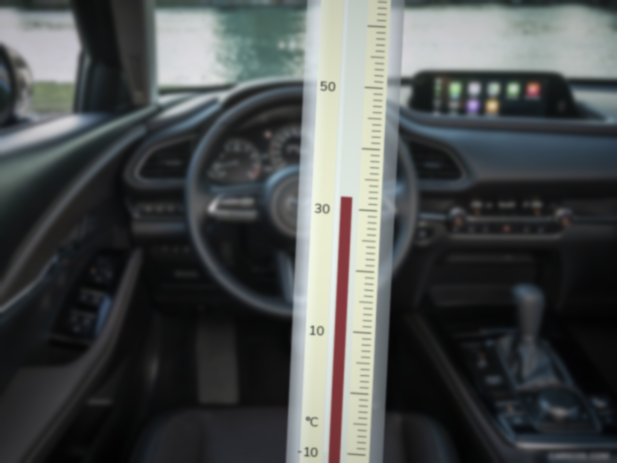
32 °C
